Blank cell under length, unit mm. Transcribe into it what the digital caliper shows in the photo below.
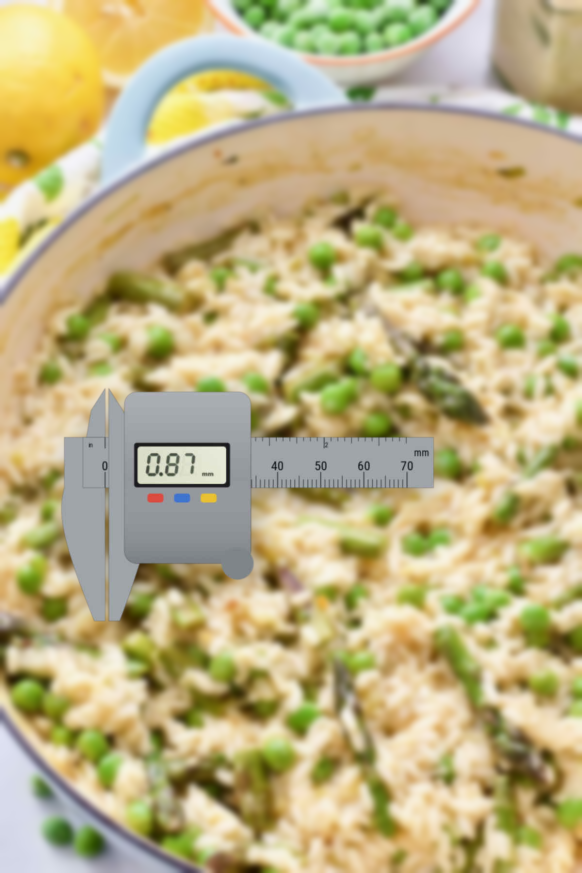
0.87 mm
